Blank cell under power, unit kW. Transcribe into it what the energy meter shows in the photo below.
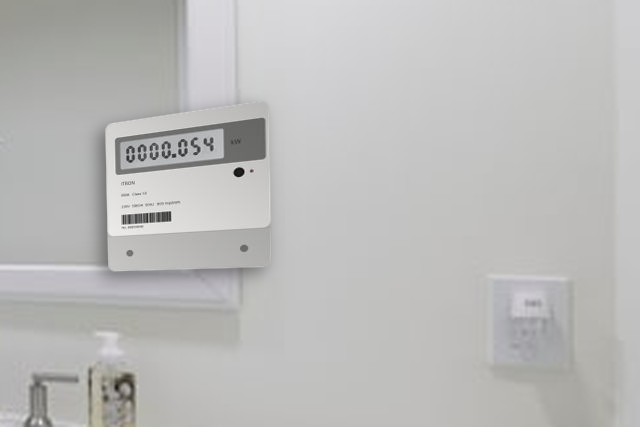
0.054 kW
